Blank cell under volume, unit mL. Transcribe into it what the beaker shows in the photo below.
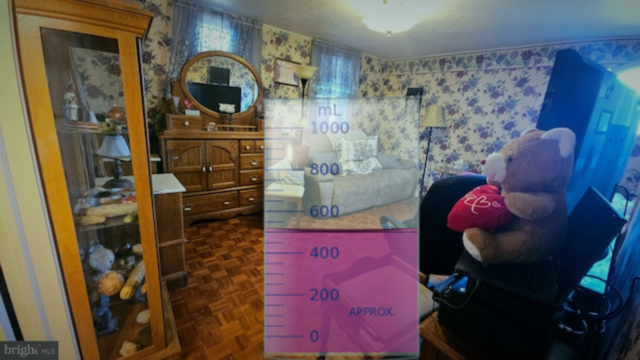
500 mL
